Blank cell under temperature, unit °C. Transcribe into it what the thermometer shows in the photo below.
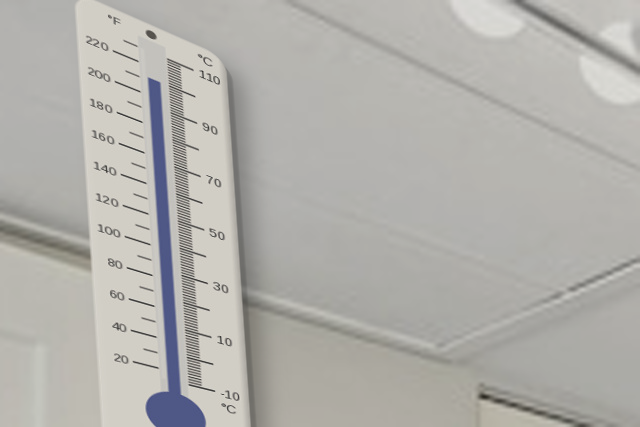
100 °C
